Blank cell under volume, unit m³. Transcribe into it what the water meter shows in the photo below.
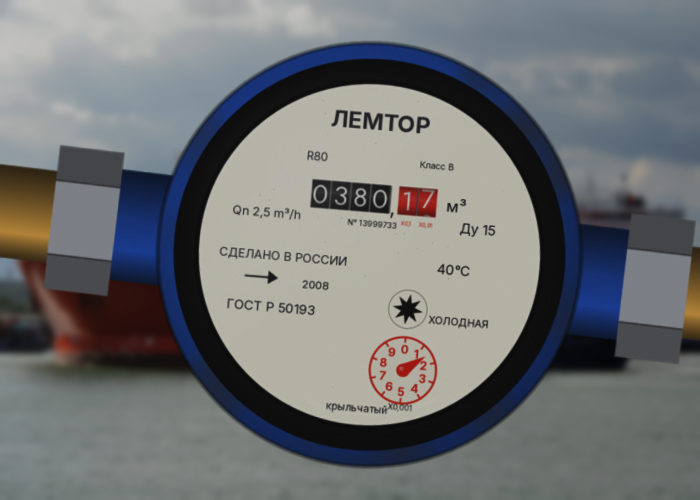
380.171 m³
